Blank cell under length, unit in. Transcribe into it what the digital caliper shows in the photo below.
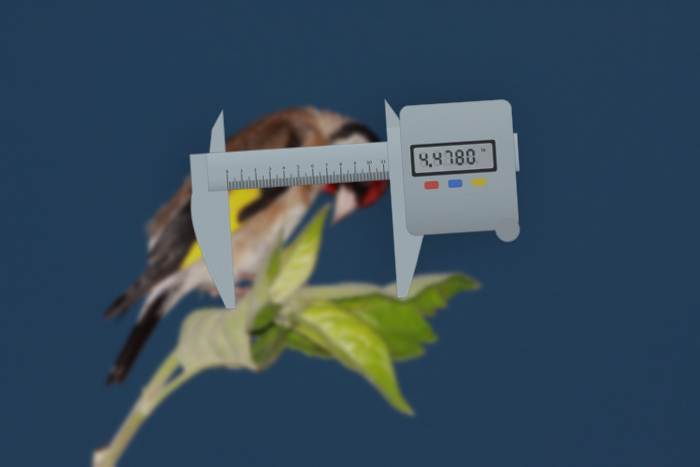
4.4780 in
